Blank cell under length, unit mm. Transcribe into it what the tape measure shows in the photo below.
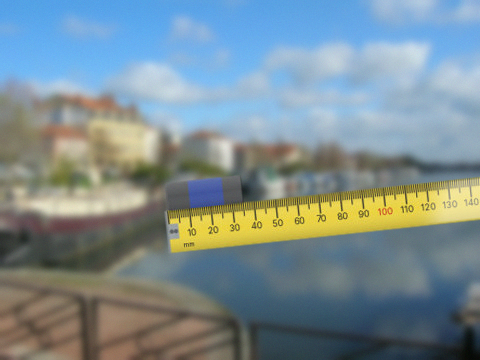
35 mm
